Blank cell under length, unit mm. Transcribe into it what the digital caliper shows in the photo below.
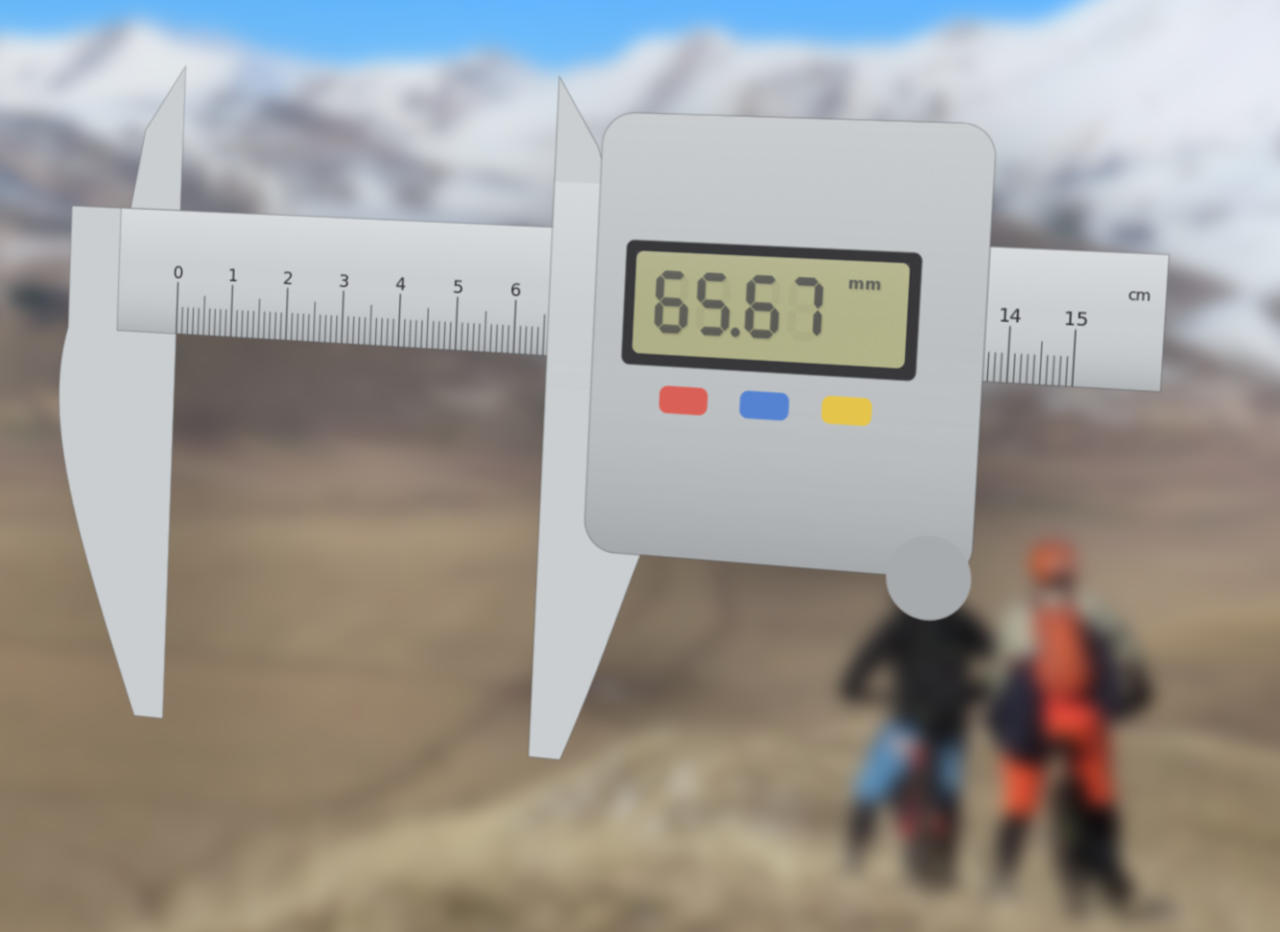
65.67 mm
